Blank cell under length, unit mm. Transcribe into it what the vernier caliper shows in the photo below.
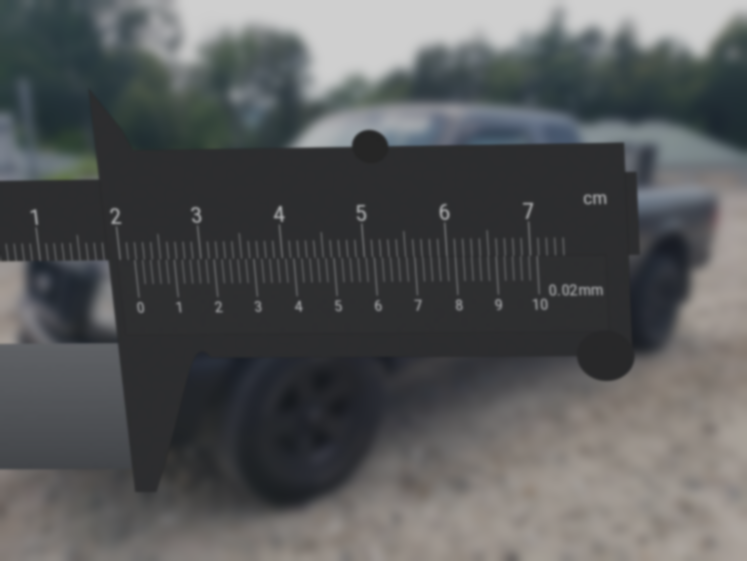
21.8 mm
